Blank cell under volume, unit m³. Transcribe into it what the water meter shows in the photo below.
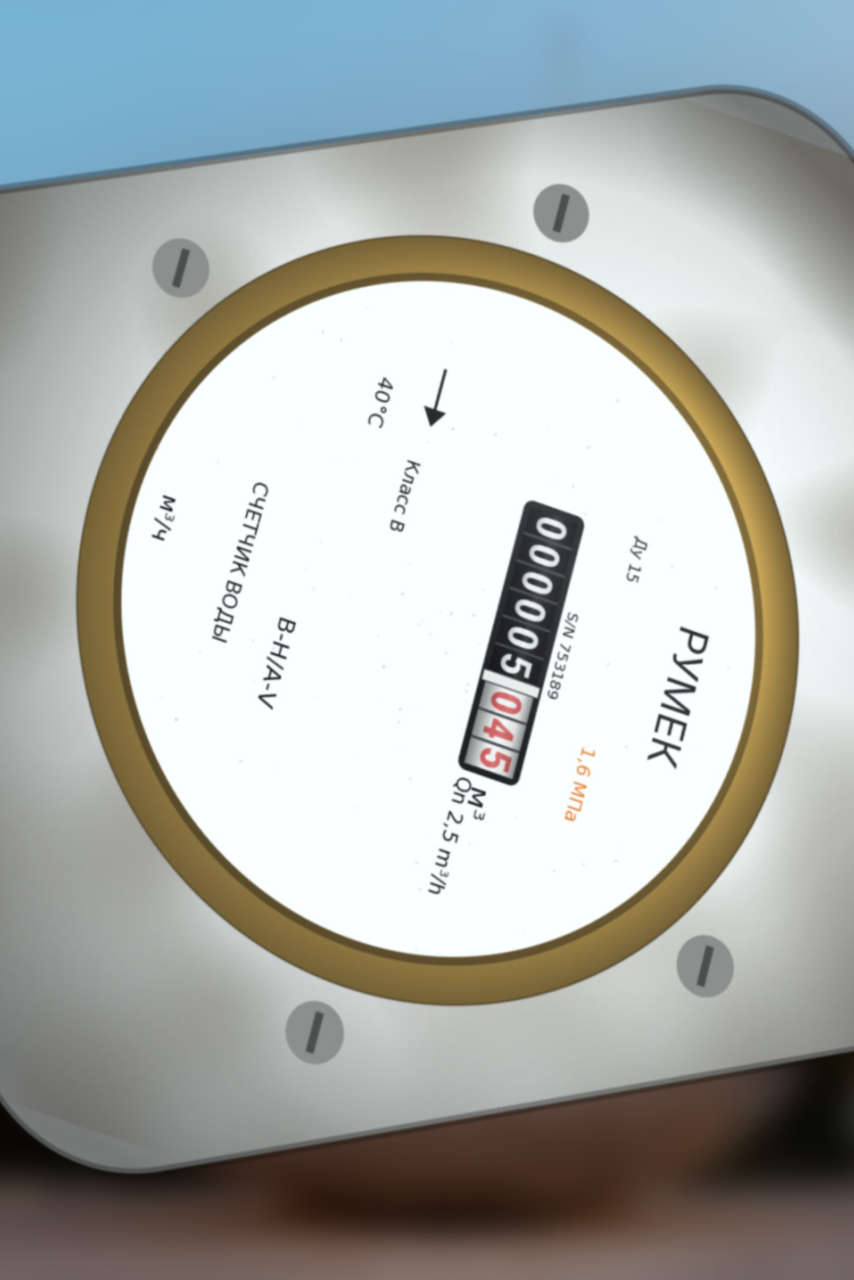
5.045 m³
